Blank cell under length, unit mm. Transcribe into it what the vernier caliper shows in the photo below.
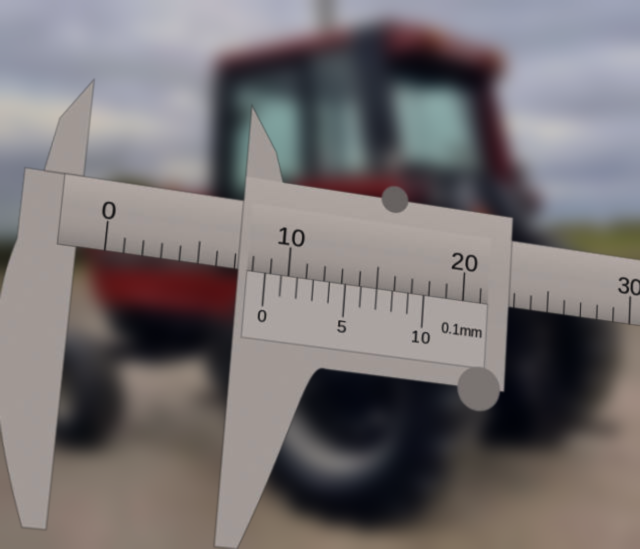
8.7 mm
